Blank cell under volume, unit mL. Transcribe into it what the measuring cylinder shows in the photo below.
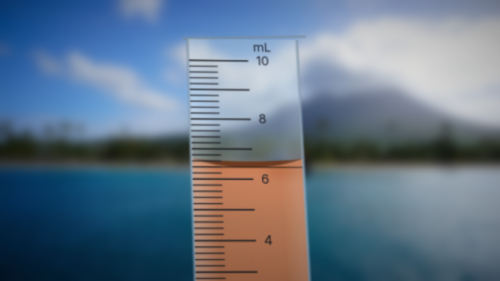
6.4 mL
